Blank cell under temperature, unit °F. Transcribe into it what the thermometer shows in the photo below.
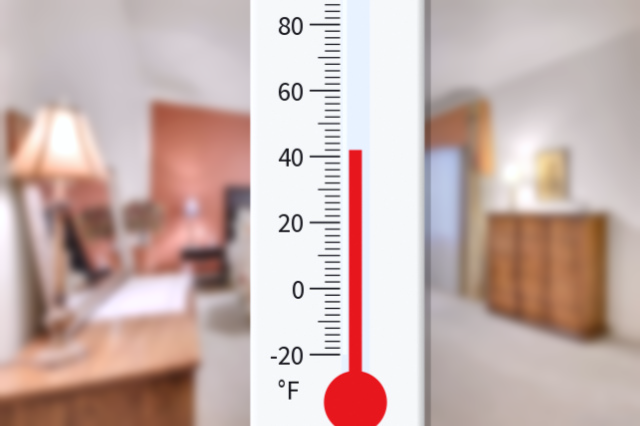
42 °F
